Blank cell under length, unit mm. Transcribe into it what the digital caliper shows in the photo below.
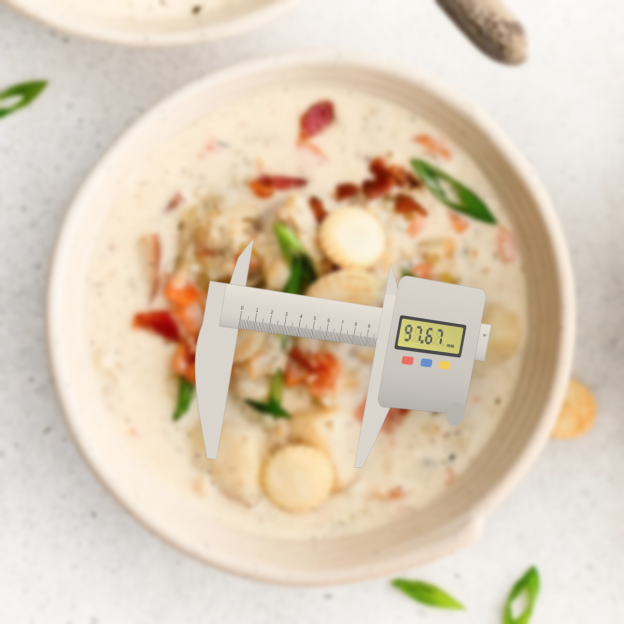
97.67 mm
